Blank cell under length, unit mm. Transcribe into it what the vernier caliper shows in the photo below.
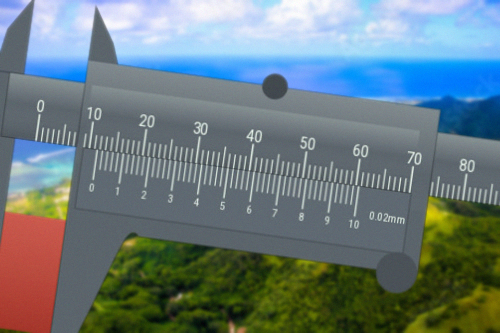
11.5 mm
